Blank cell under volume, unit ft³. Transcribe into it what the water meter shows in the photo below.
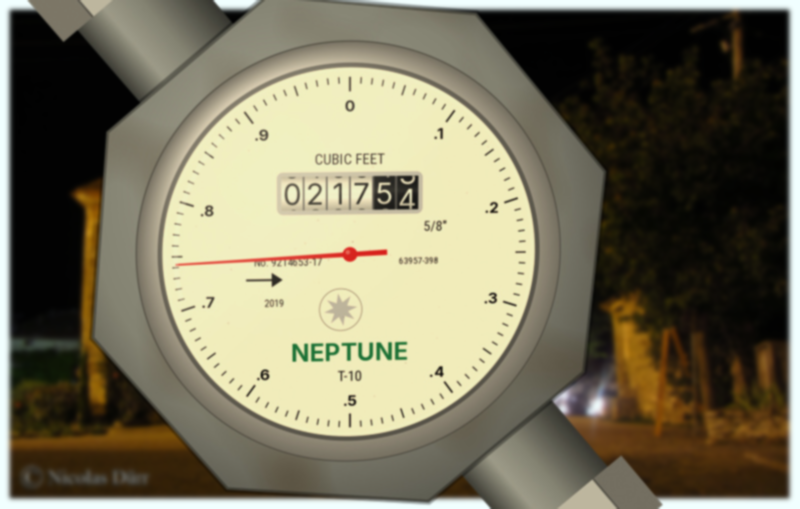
21753.74 ft³
